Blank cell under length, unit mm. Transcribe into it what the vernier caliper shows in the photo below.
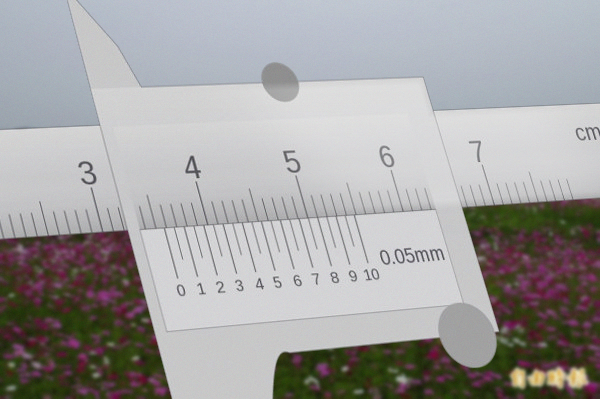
35.8 mm
